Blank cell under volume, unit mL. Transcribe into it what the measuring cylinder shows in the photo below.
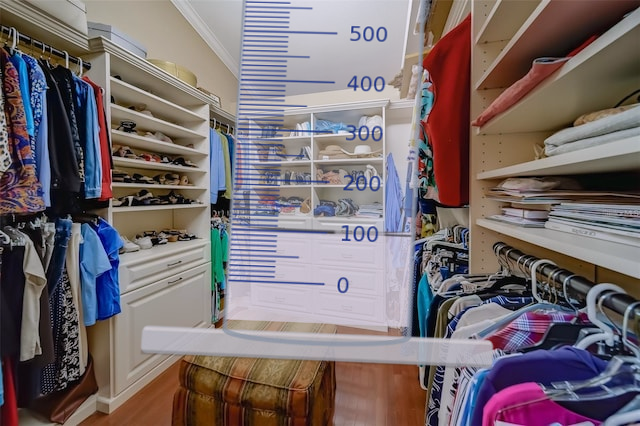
100 mL
